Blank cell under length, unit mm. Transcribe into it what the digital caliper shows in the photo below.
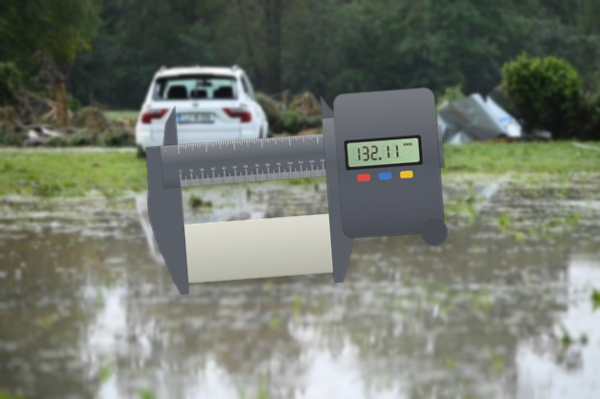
132.11 mm
